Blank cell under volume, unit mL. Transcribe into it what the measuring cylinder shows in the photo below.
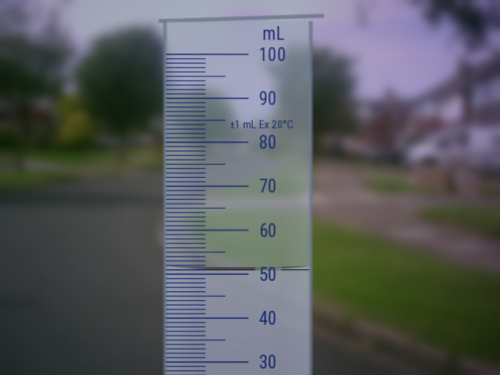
51 mL
